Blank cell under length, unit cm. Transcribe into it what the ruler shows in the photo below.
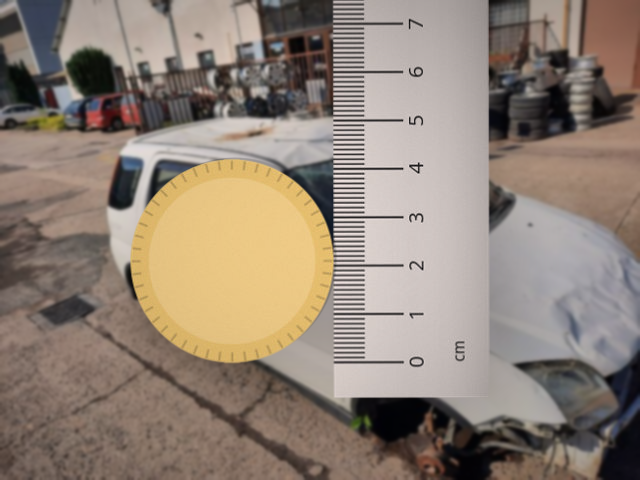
4.2 cm
